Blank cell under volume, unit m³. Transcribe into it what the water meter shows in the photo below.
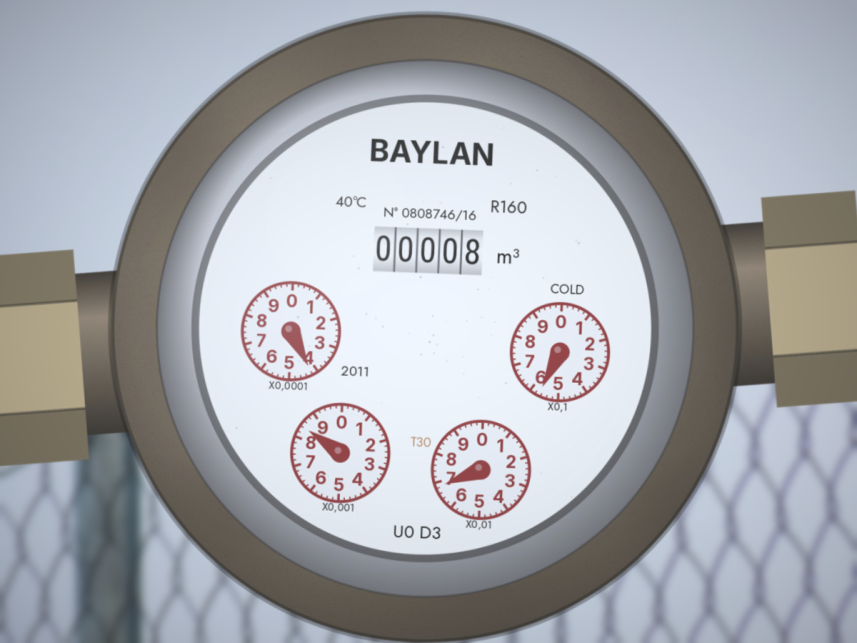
8.5684 m³
